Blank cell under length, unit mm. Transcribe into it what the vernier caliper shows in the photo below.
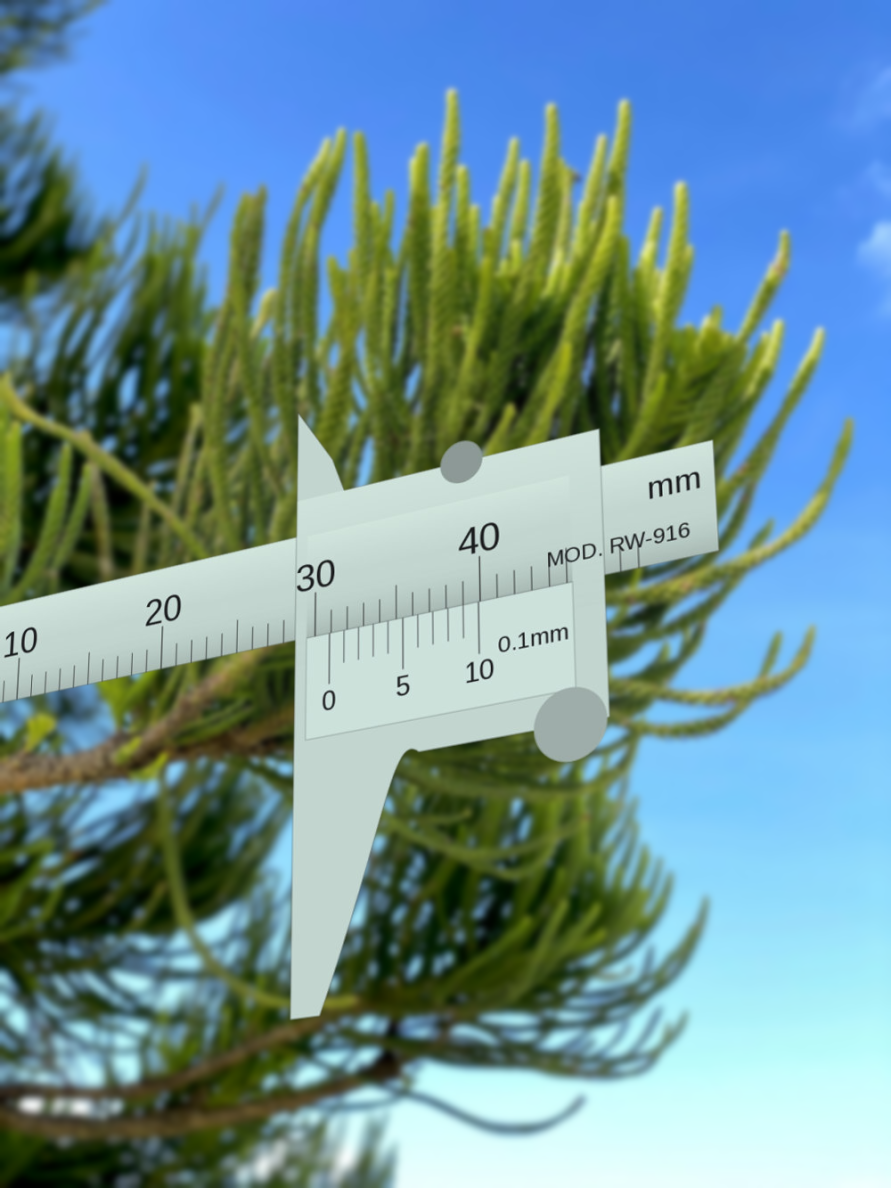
30.9 mm
